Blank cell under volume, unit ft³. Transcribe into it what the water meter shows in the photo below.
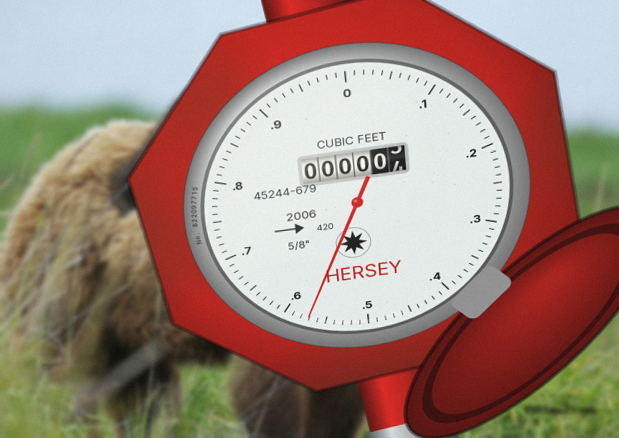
3.57 ft³
